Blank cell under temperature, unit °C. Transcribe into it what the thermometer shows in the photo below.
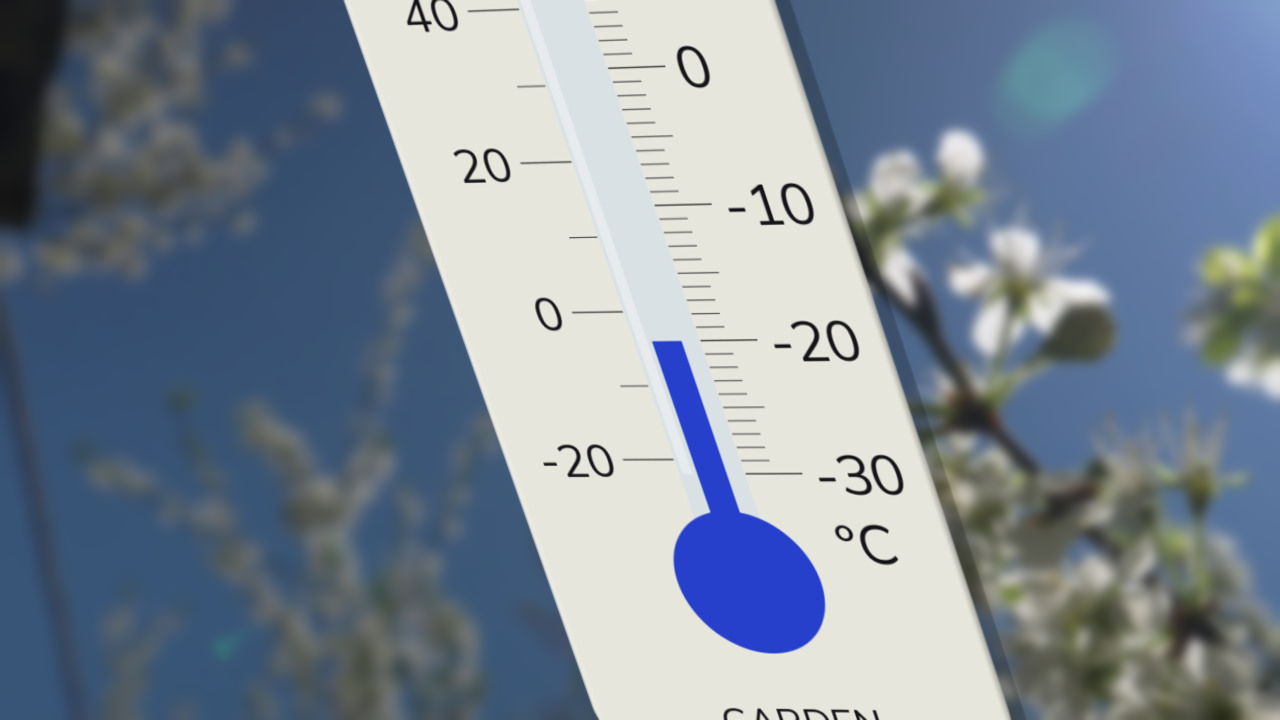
-20 °C
